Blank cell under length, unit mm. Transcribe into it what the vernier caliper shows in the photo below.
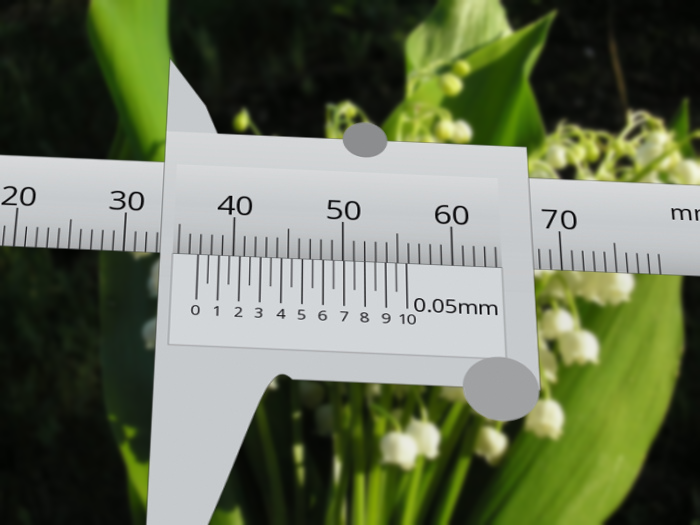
36.8 mm
